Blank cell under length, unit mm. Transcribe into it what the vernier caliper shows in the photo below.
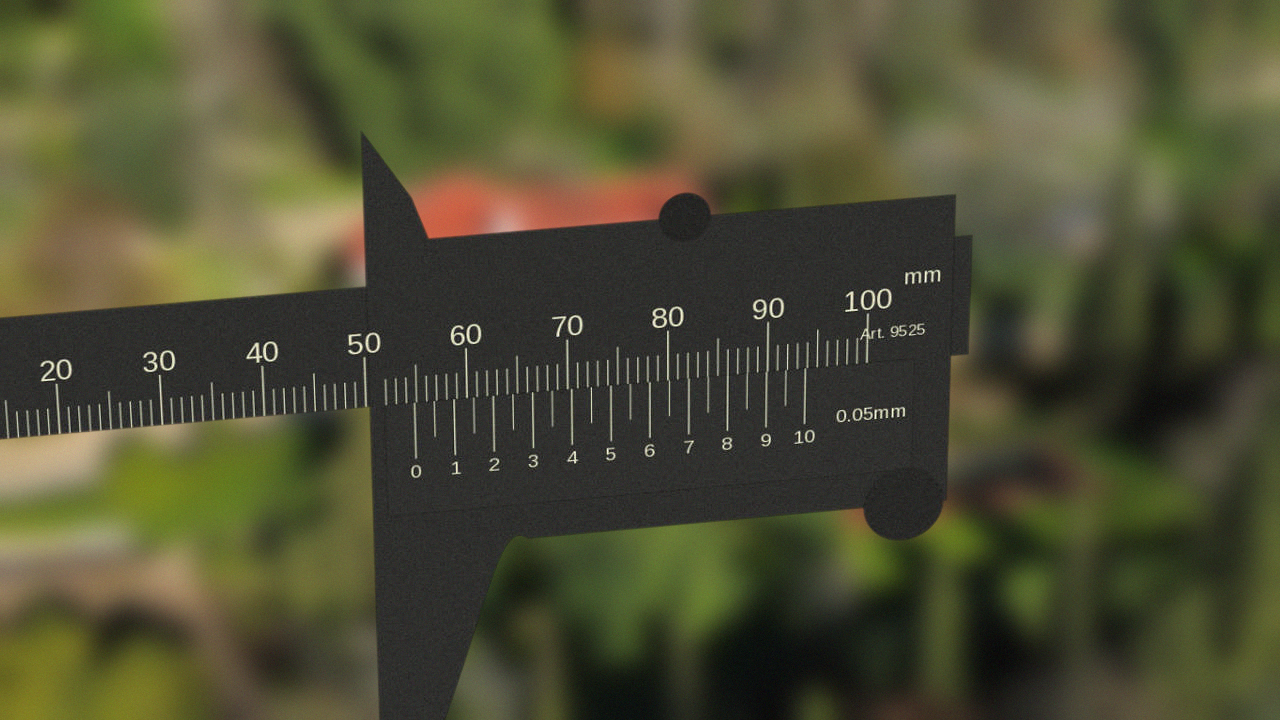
54.8 mm
